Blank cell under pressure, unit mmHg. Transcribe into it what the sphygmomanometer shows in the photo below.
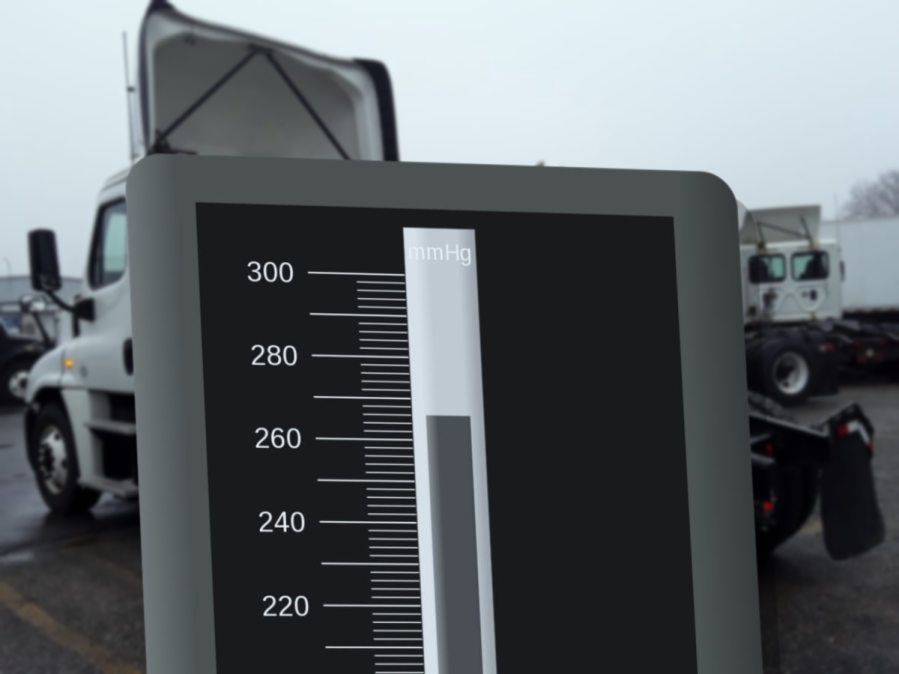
266 mmHg
